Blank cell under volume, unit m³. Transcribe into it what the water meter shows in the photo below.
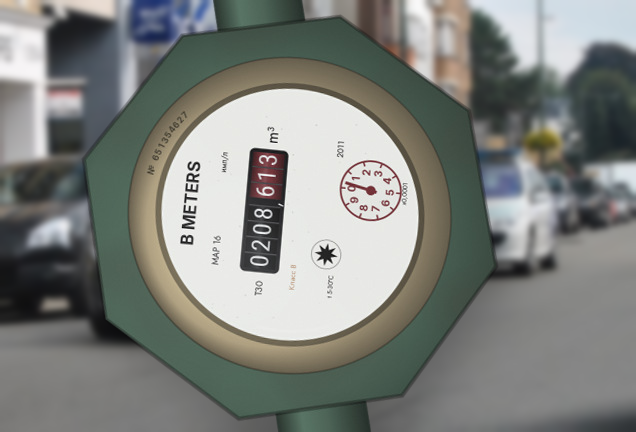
208.6130 m³
